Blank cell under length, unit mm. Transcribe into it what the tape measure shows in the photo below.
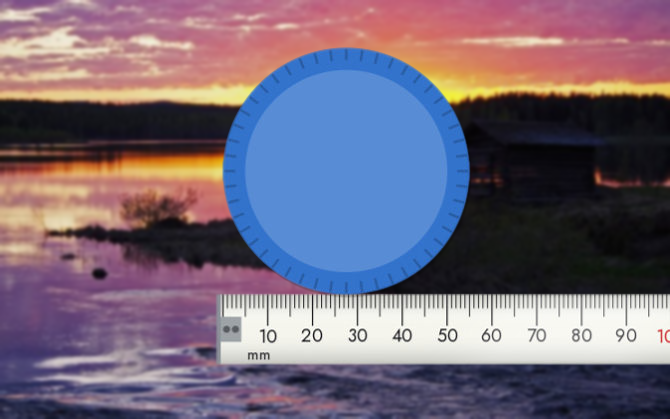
55 mm
